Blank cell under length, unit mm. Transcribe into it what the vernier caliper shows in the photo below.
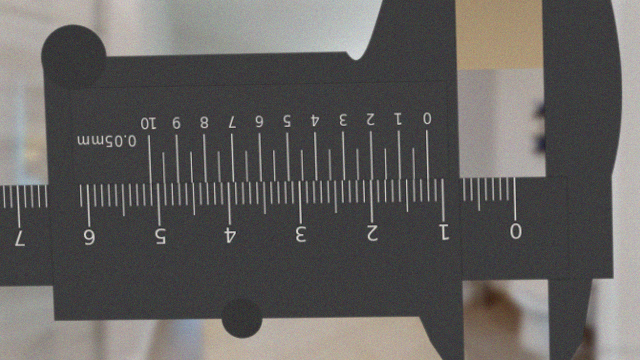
12.0 mm
